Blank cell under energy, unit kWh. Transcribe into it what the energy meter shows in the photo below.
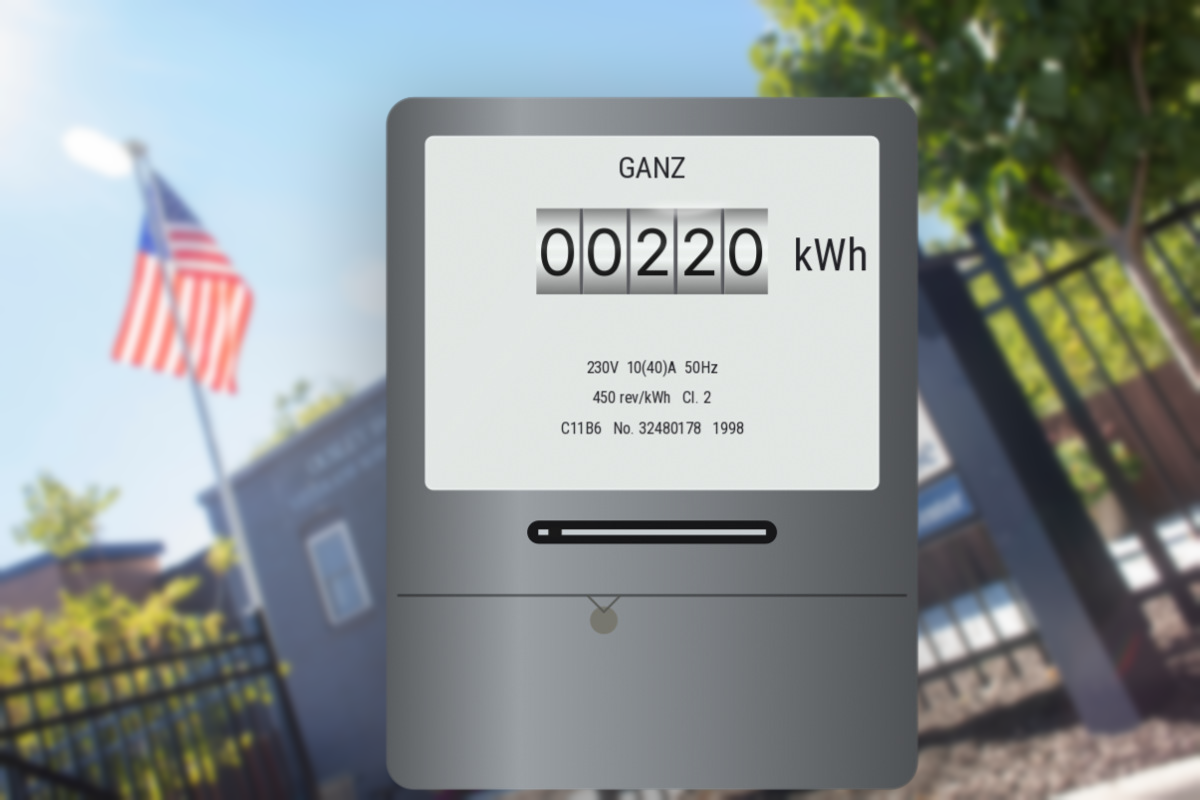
220 kWh
